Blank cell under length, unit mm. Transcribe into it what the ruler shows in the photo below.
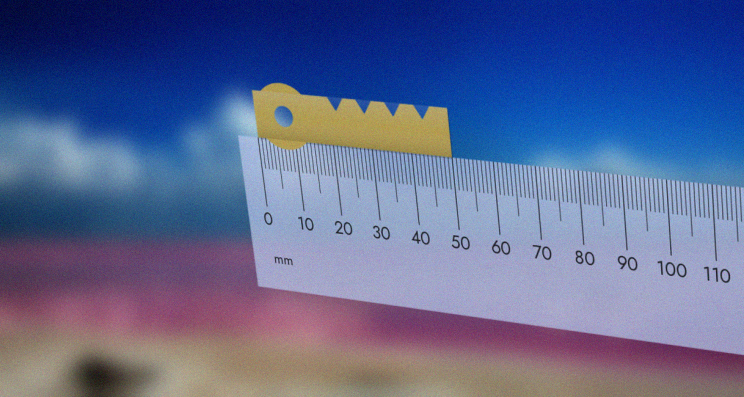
50 mm
